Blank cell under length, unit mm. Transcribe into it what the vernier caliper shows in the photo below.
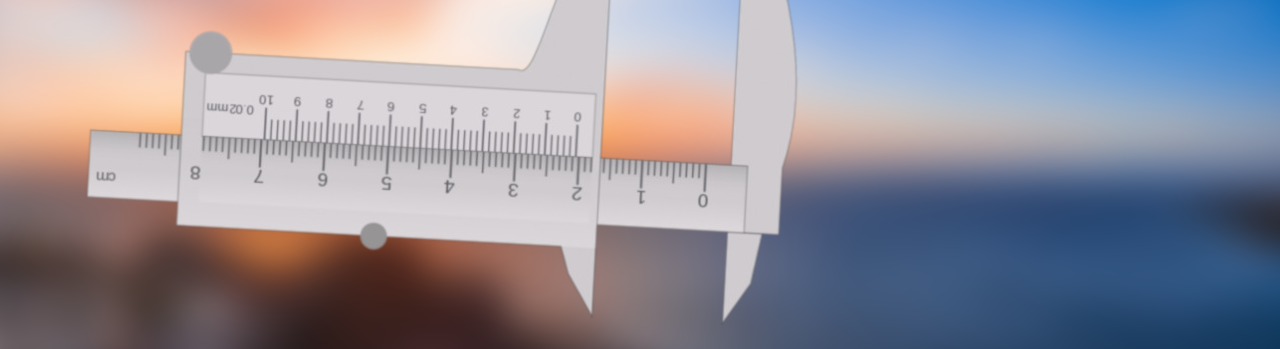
20.5 mm
